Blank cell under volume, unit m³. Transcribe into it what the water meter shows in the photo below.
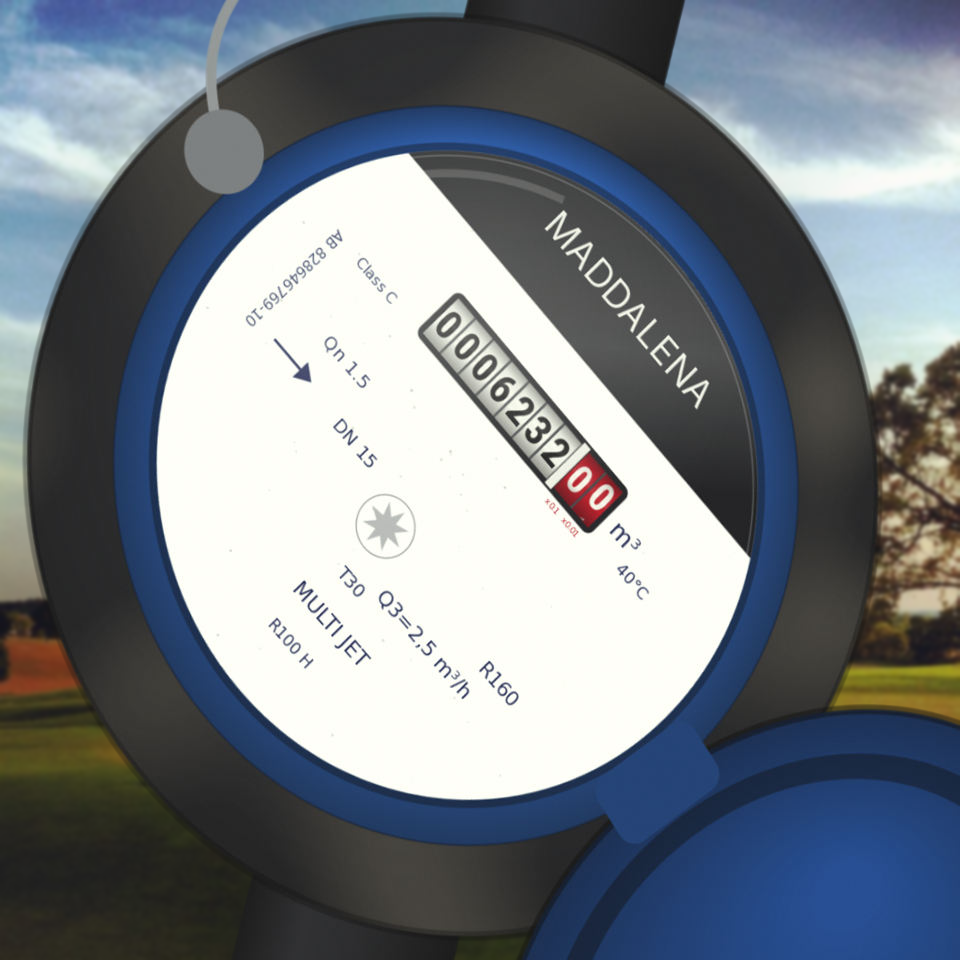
6232.00 m³
